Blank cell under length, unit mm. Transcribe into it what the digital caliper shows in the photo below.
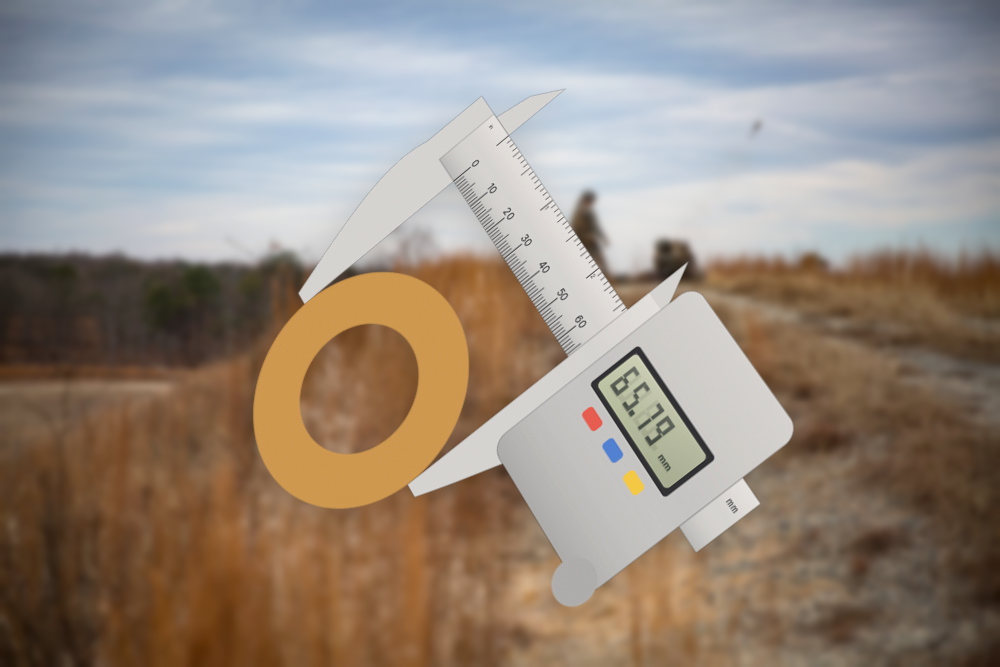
65.79 mm
